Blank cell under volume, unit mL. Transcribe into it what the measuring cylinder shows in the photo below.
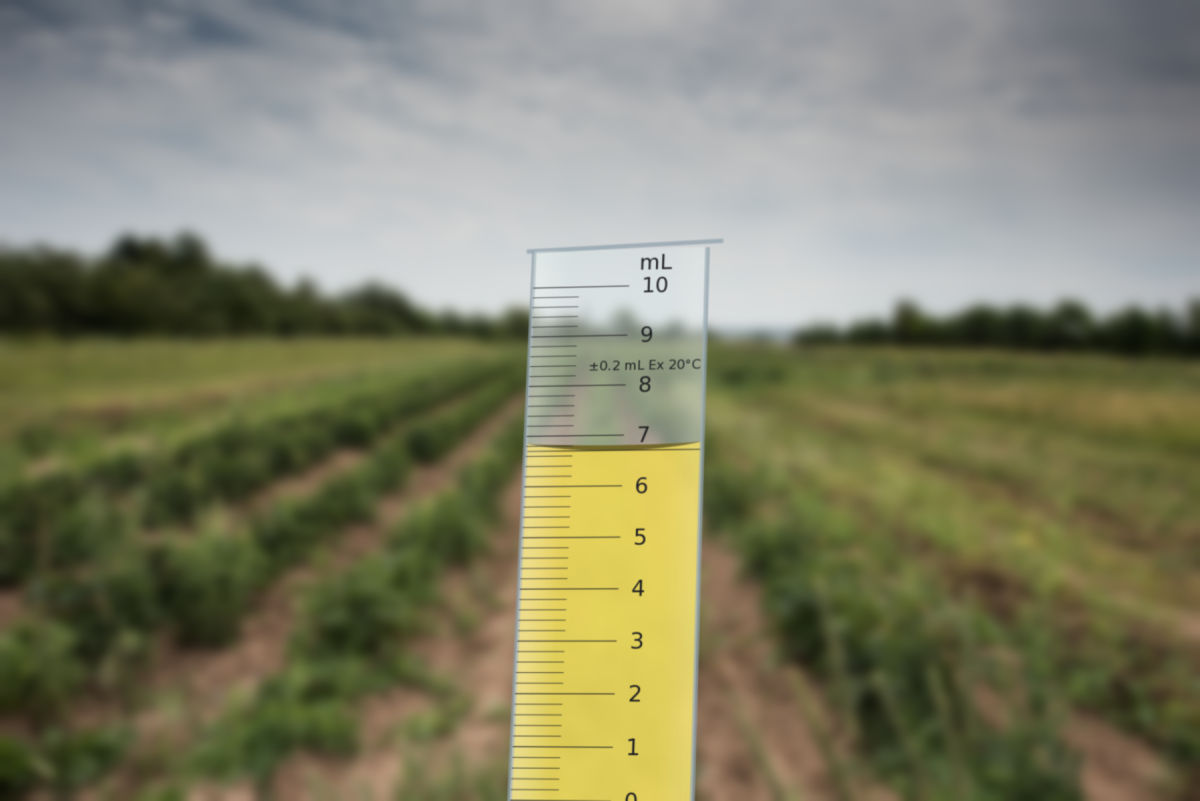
6.7 mL
